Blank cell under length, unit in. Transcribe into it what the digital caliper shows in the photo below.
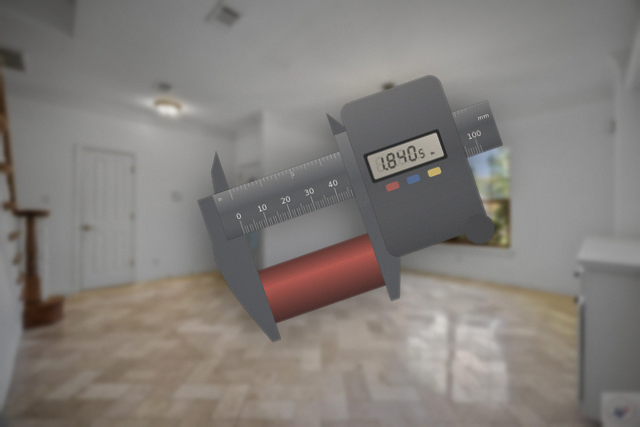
1.8405 in
